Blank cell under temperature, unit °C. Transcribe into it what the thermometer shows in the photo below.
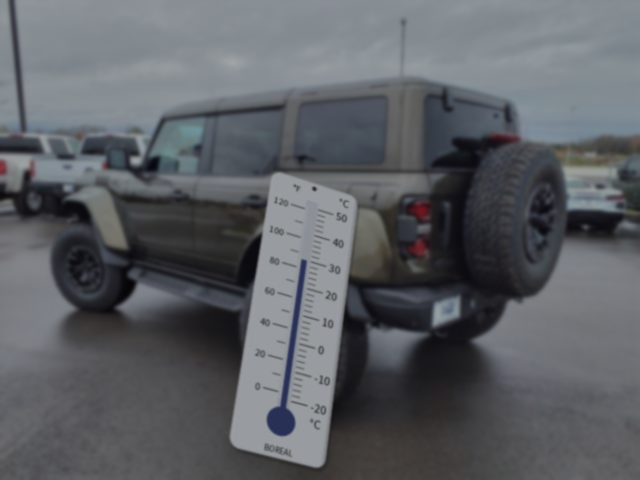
30 °C
